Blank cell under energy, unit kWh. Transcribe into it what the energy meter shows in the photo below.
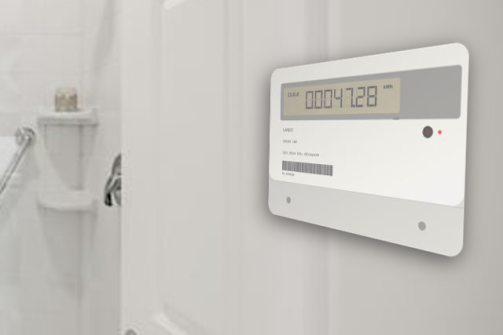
47.28 kWh
